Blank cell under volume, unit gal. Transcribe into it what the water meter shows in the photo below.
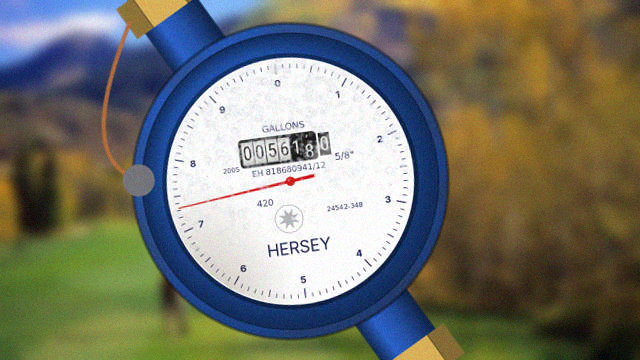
56177.3 gal
